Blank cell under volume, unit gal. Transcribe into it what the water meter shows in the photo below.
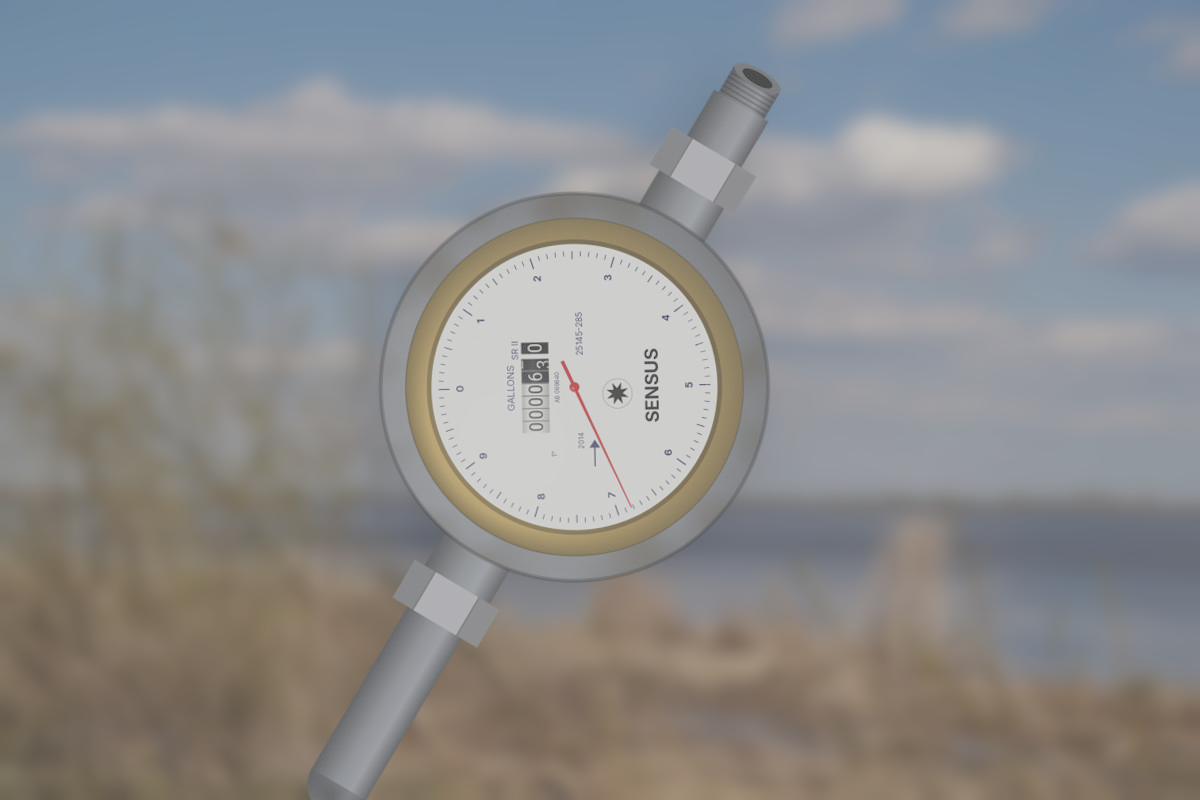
626.8 gal
